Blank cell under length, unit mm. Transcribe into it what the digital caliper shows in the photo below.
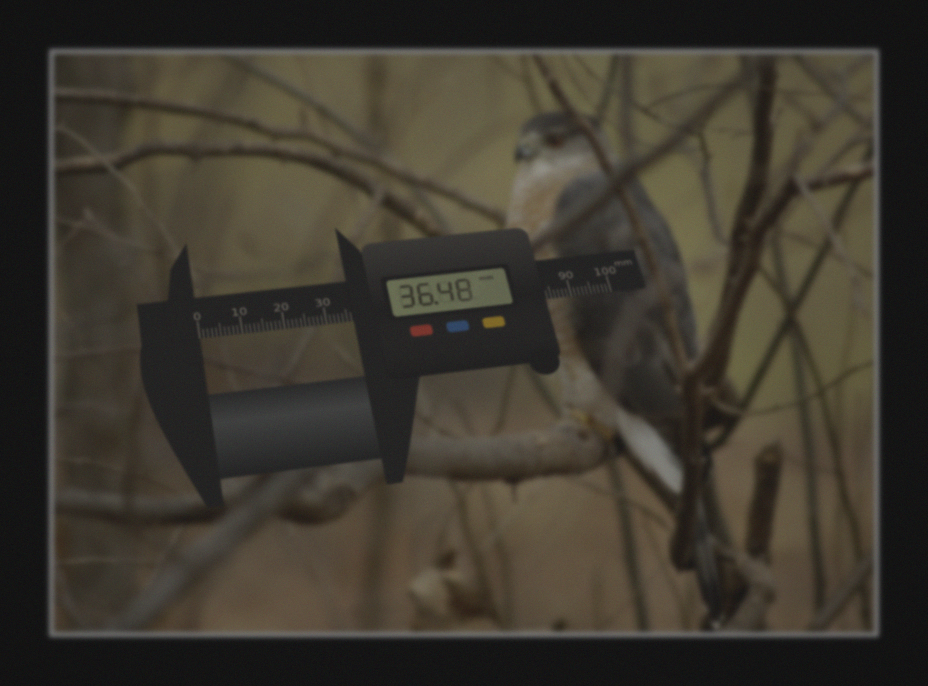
36.48 mm
